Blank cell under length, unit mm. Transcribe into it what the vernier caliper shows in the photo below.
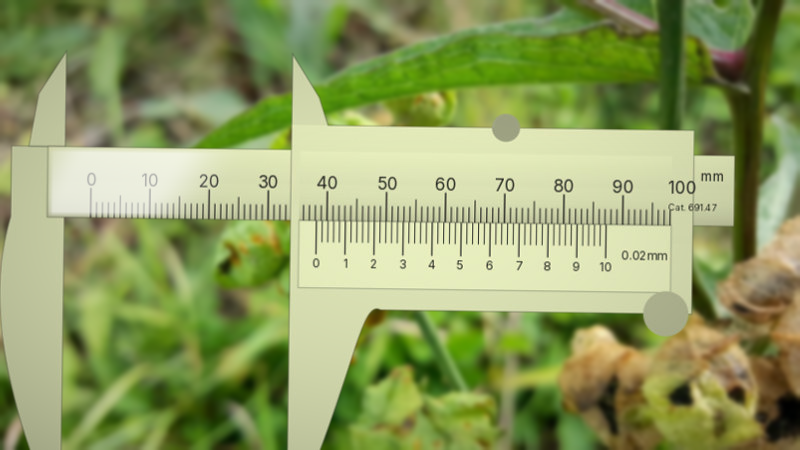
38.2 mm
